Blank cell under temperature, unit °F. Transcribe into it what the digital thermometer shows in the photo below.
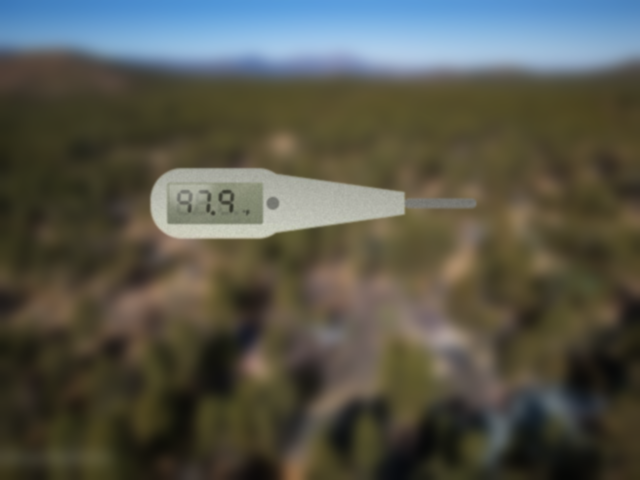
97.9 °F
